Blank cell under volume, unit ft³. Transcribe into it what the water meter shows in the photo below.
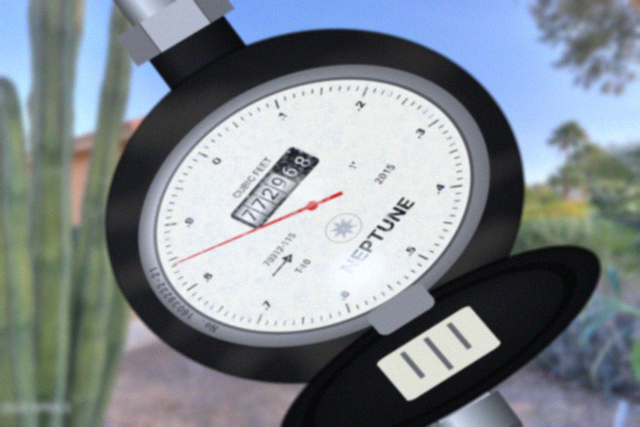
772967.84 ft³
